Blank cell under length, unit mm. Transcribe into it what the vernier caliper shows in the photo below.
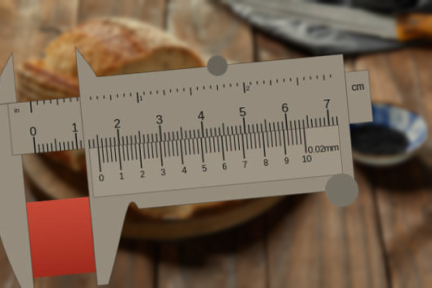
15.0 mm
